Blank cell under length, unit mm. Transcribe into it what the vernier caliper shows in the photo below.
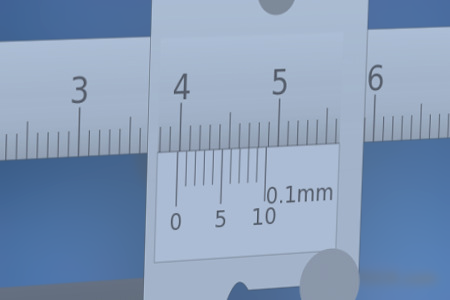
39.8 mm
